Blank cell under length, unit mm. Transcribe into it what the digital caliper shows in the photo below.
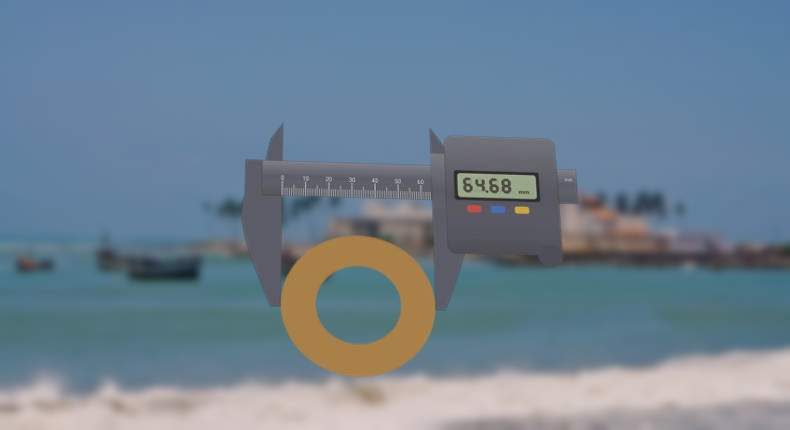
64.68 mm
